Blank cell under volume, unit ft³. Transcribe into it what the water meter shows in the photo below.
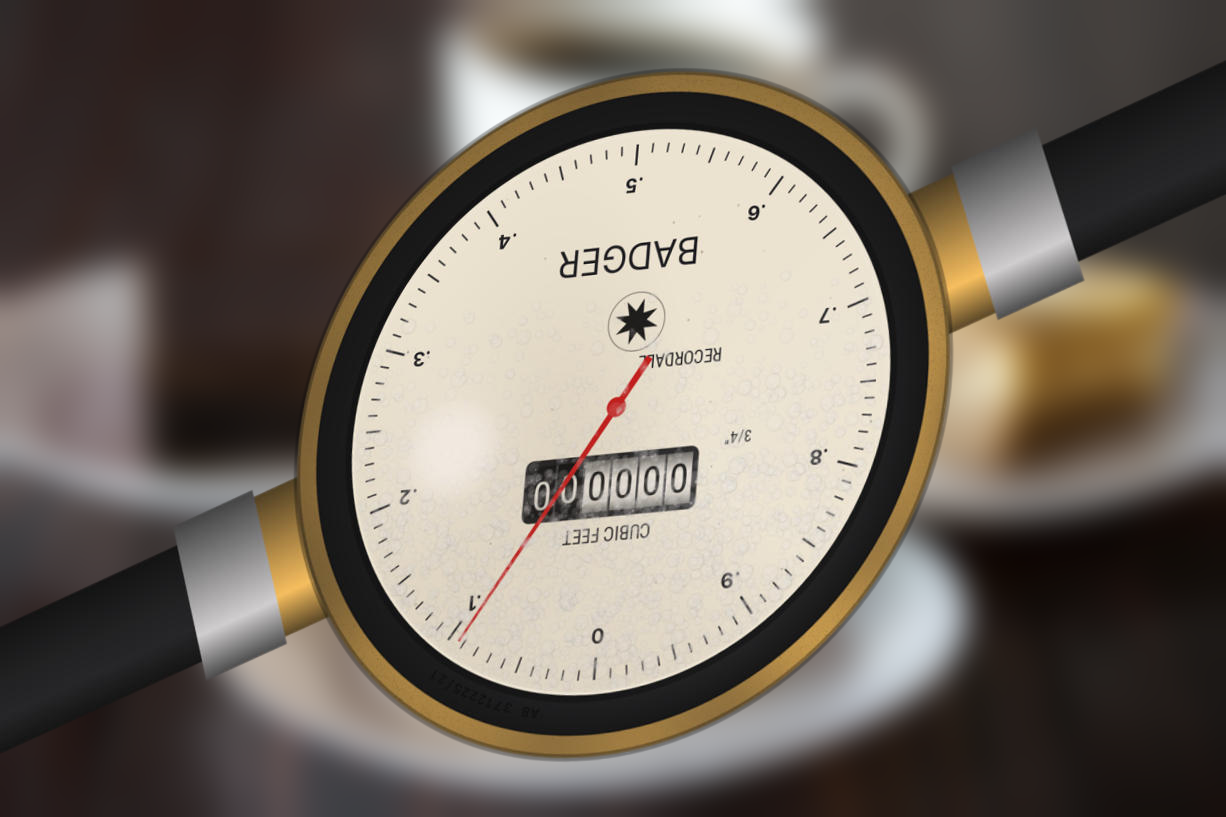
0.09 ft³
